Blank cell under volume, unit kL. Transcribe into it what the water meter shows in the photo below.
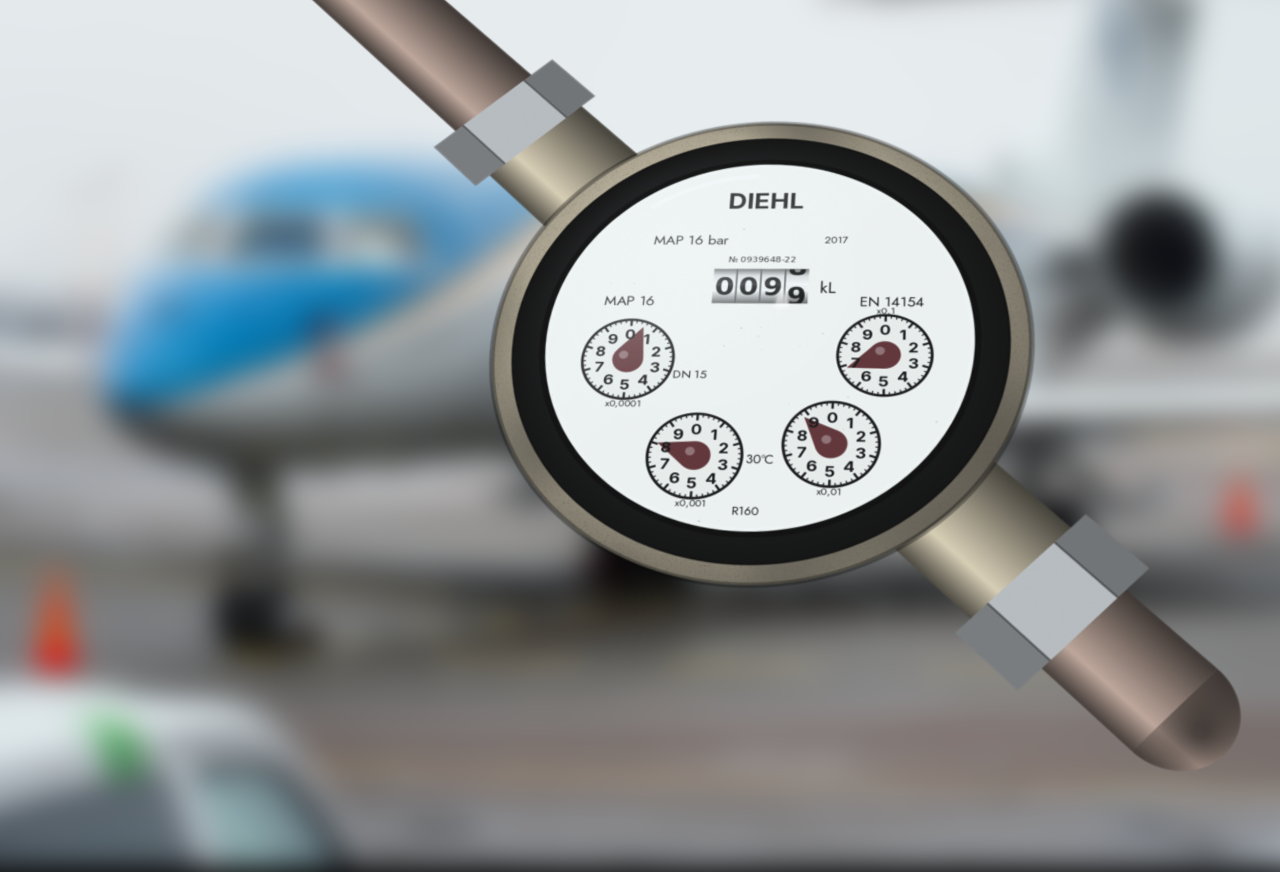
98.6880 kL
